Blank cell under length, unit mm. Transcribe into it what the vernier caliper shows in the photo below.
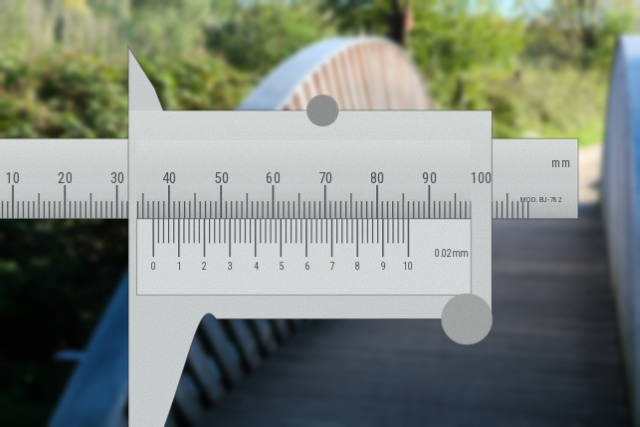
37.0 mm
